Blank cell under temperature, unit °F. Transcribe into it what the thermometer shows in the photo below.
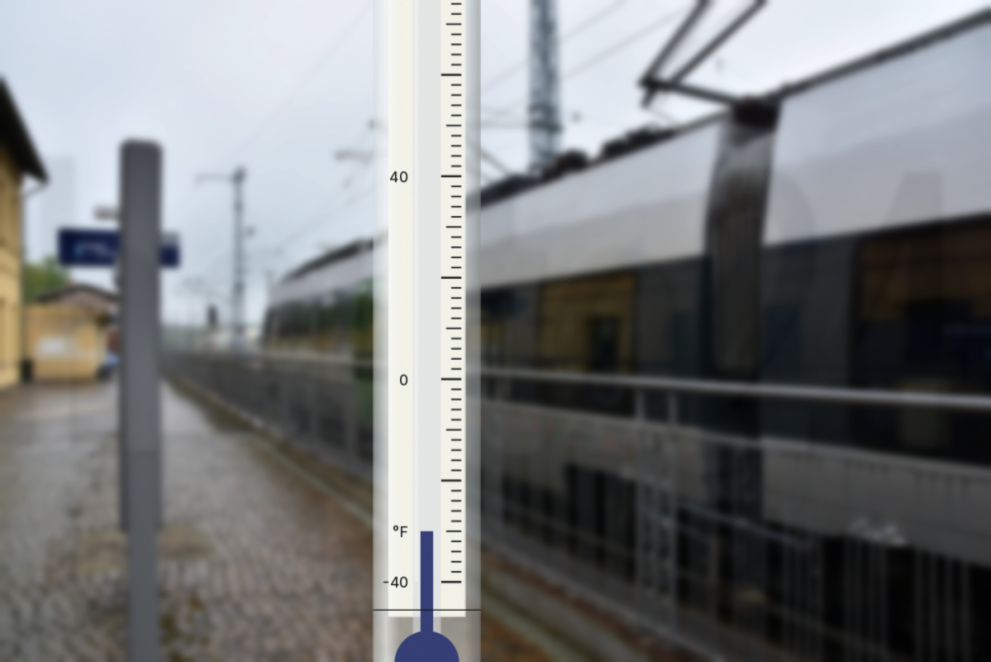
-30 °F
